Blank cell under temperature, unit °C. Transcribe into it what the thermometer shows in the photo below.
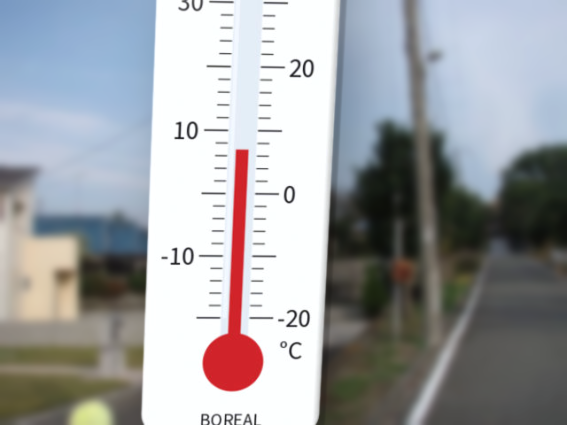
7 °C
